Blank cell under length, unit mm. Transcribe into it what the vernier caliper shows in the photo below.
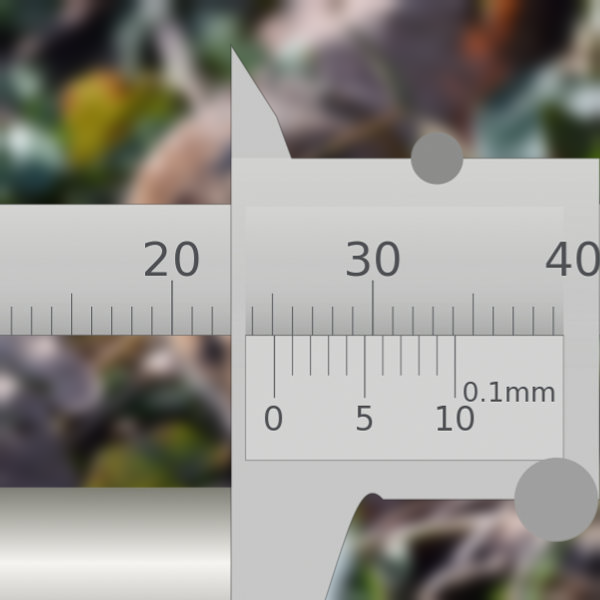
25.1 mm
